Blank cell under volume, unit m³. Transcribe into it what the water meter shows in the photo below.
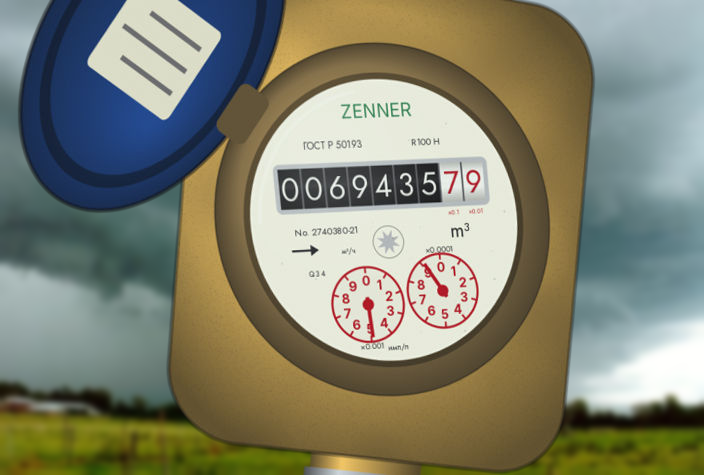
69435.7949 m³
